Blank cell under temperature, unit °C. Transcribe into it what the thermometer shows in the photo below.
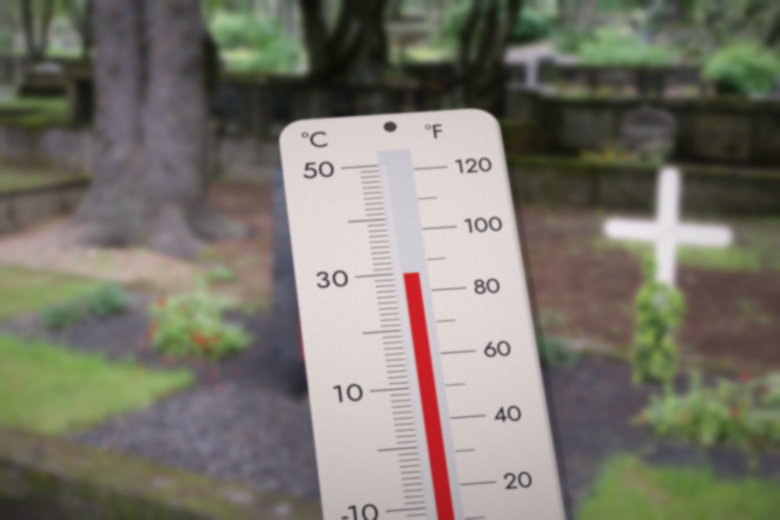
30 °C
